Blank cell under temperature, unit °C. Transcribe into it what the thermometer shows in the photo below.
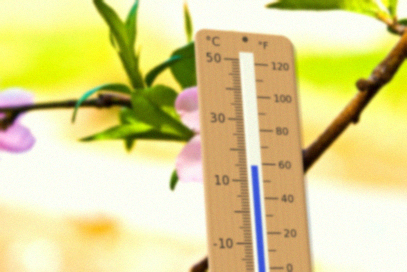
15 °C
